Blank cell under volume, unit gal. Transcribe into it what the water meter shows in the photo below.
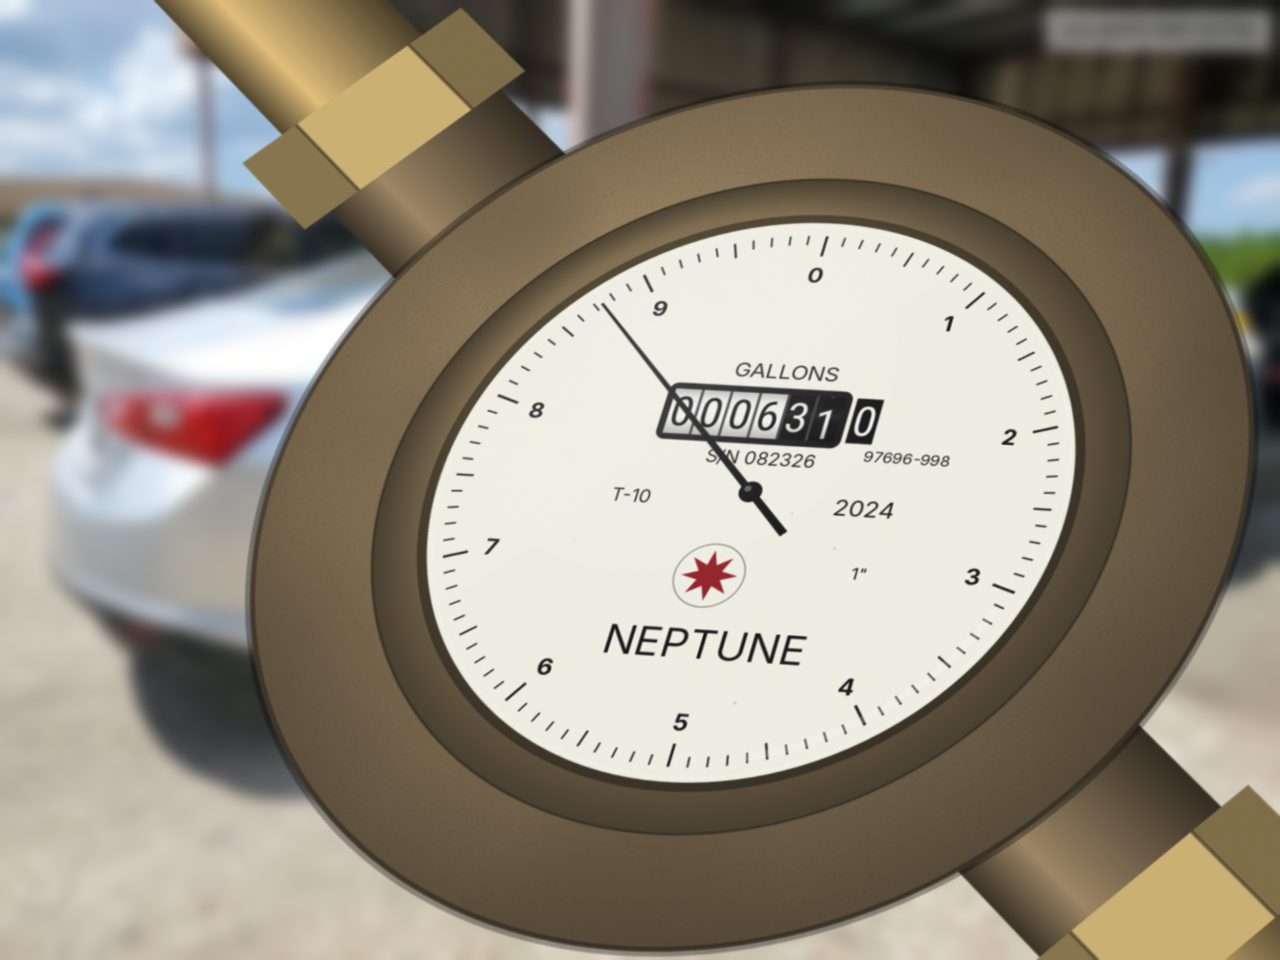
6308.7 gal
